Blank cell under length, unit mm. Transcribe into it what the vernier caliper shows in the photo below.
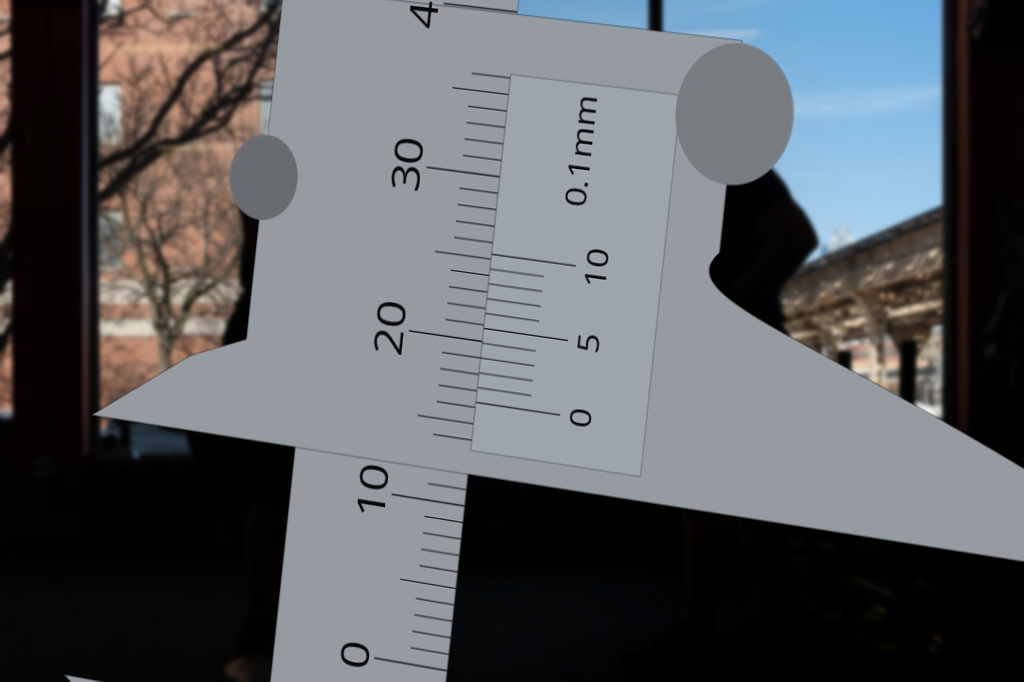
16.3 mm
